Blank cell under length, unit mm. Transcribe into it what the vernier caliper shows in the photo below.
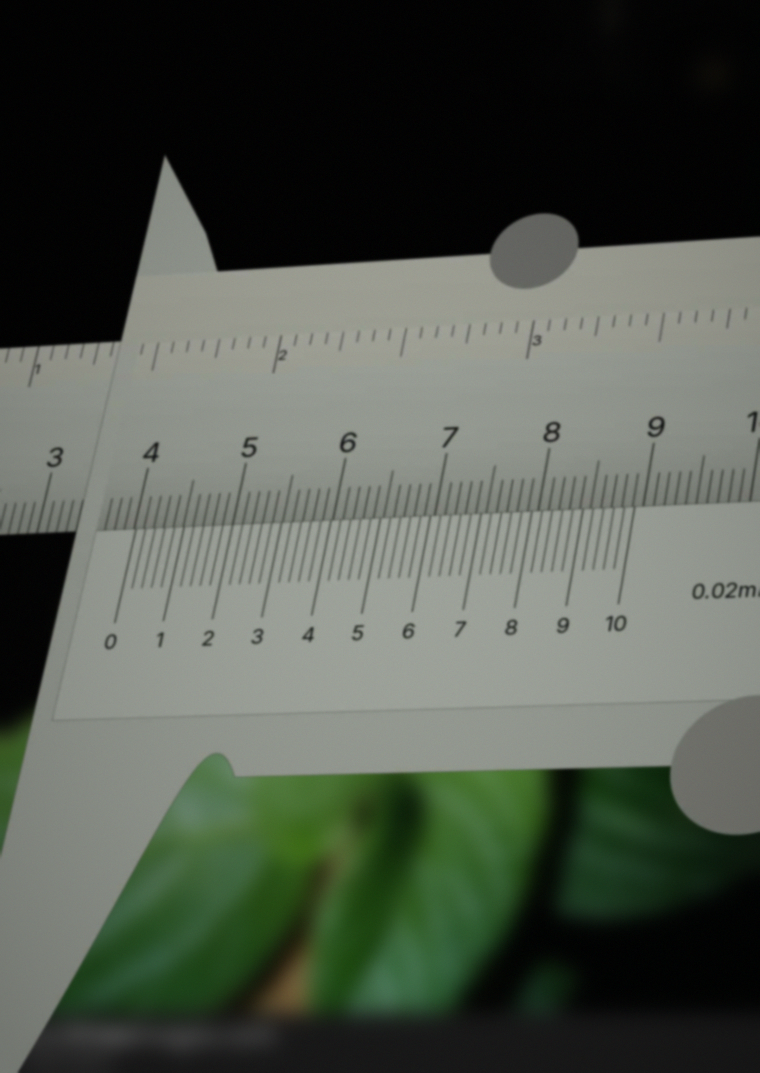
40.2 mm
